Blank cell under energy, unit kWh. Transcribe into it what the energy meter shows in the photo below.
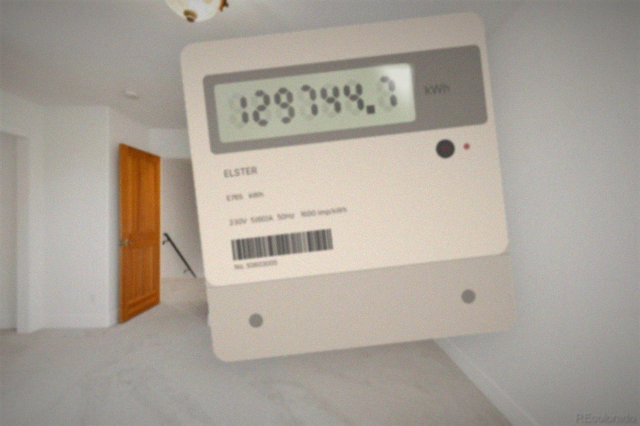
129744.7 kWh
